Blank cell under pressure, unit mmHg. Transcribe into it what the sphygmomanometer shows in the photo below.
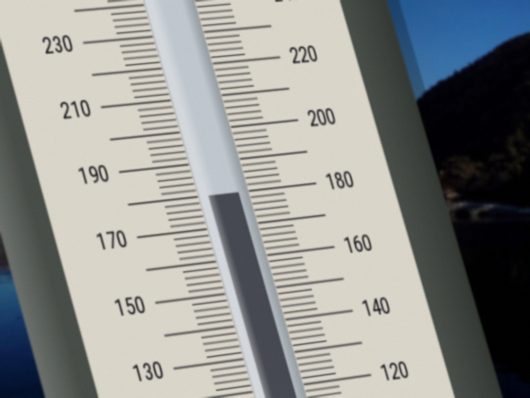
180 mmHg
